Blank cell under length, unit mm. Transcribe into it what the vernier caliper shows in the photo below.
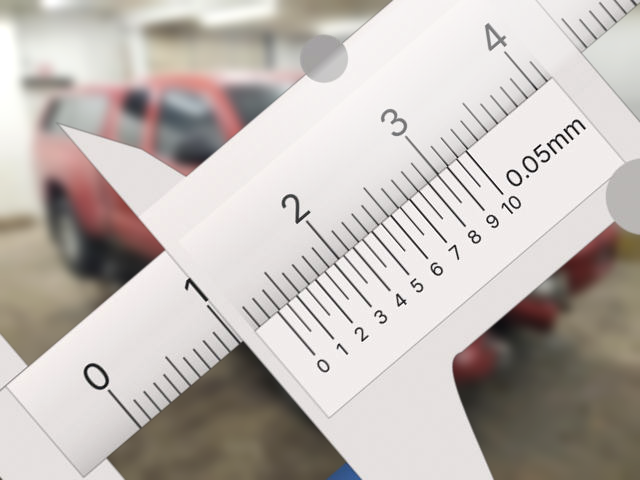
13.8 mm
